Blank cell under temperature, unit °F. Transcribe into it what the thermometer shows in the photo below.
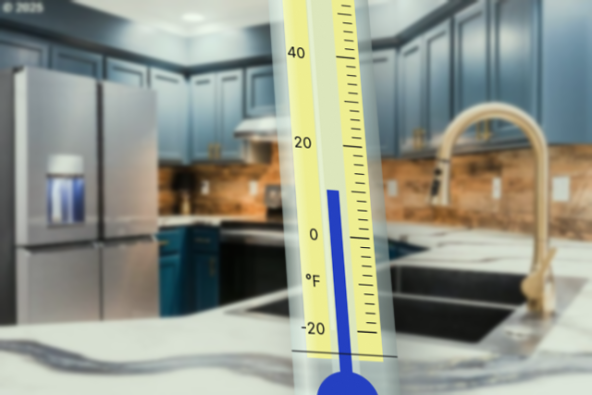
10 °F
